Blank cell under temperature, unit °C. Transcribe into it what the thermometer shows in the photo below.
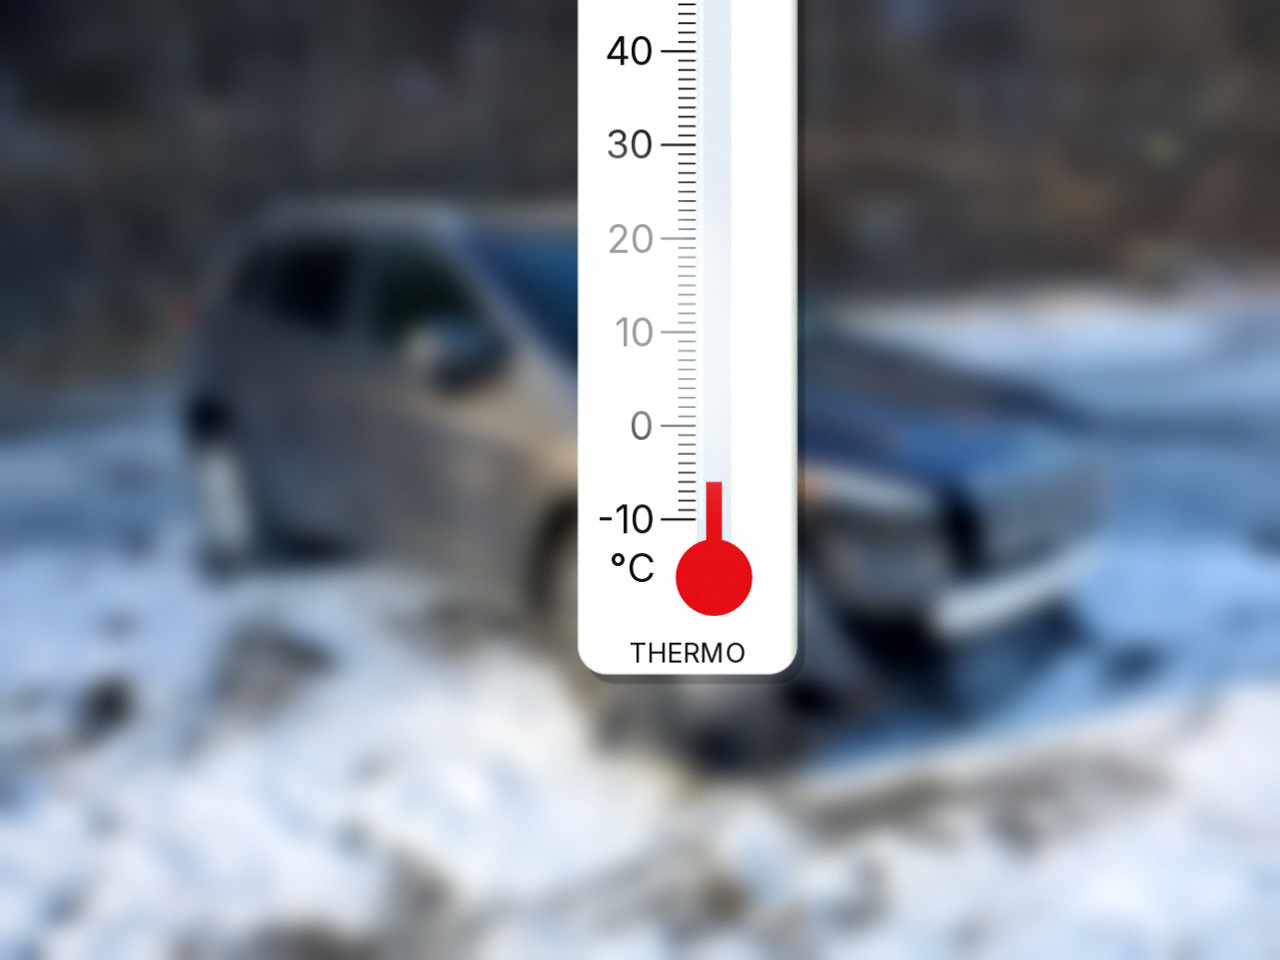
-6 °C
